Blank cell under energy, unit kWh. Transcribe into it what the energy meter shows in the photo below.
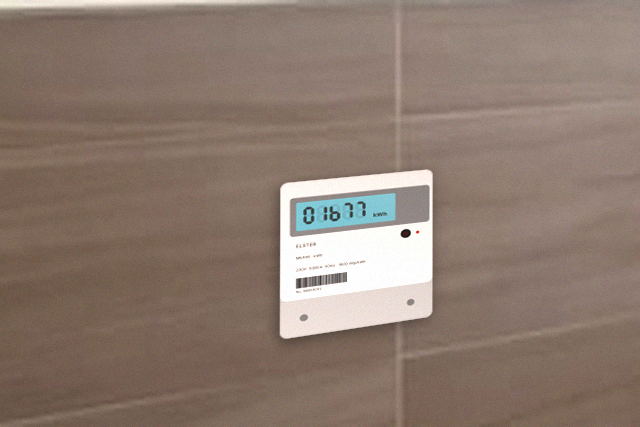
1677 kWh
